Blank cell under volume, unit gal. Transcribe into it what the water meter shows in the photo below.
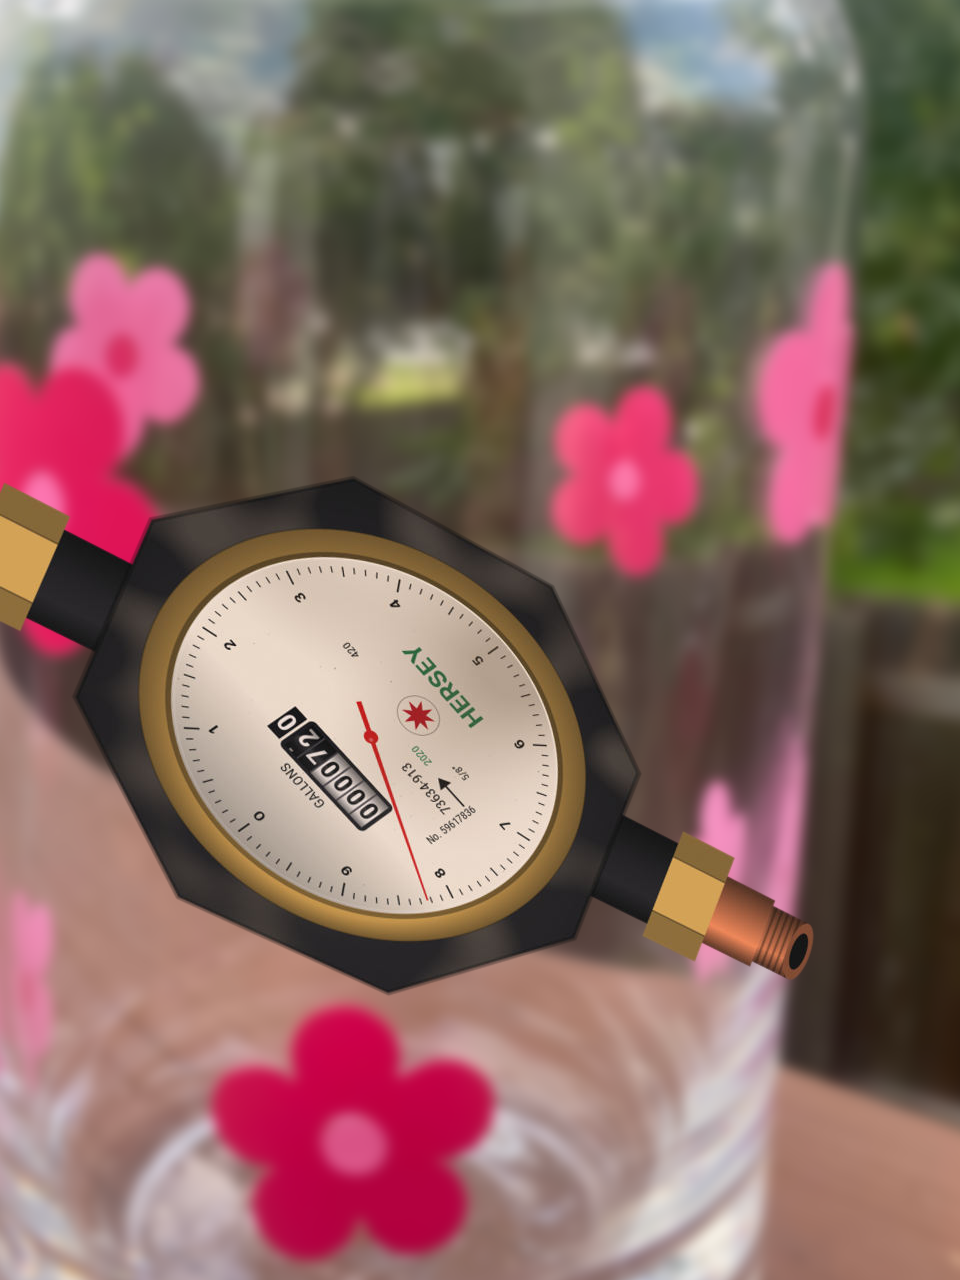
718.2 gal
